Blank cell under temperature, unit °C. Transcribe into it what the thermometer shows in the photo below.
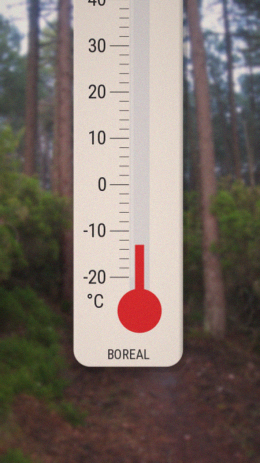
-13 °C
